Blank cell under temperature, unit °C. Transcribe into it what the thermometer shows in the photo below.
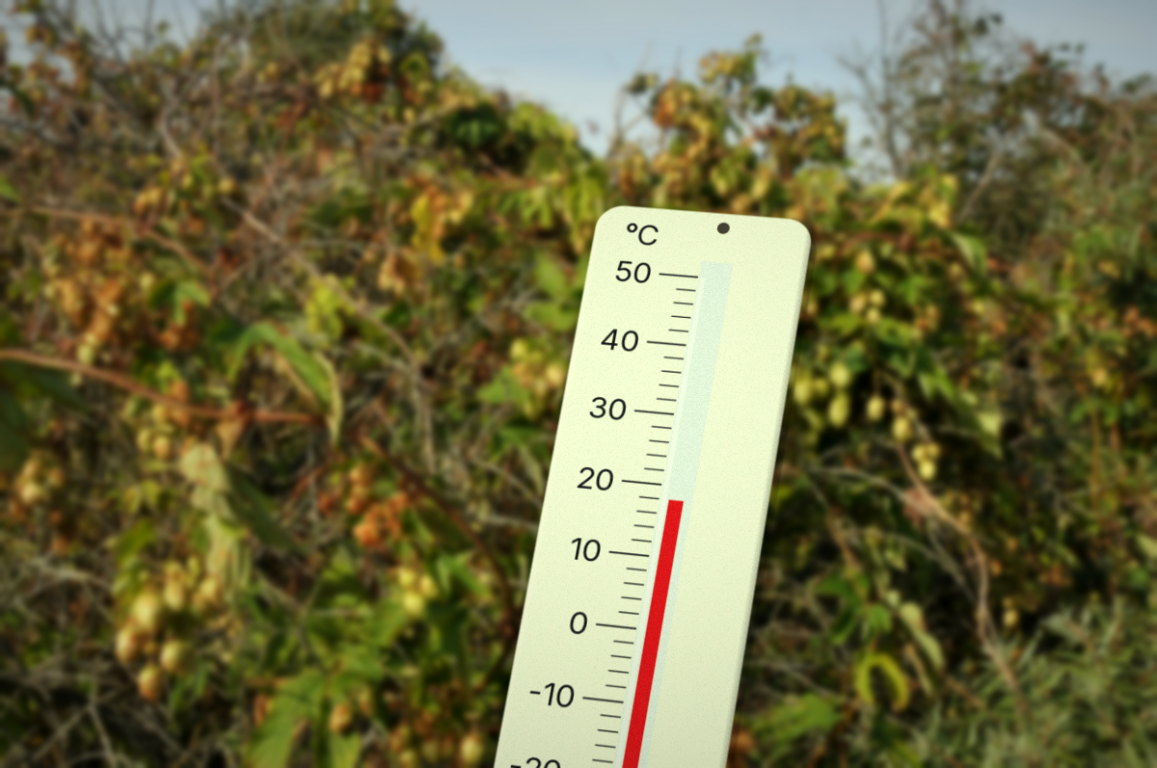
18 °C
